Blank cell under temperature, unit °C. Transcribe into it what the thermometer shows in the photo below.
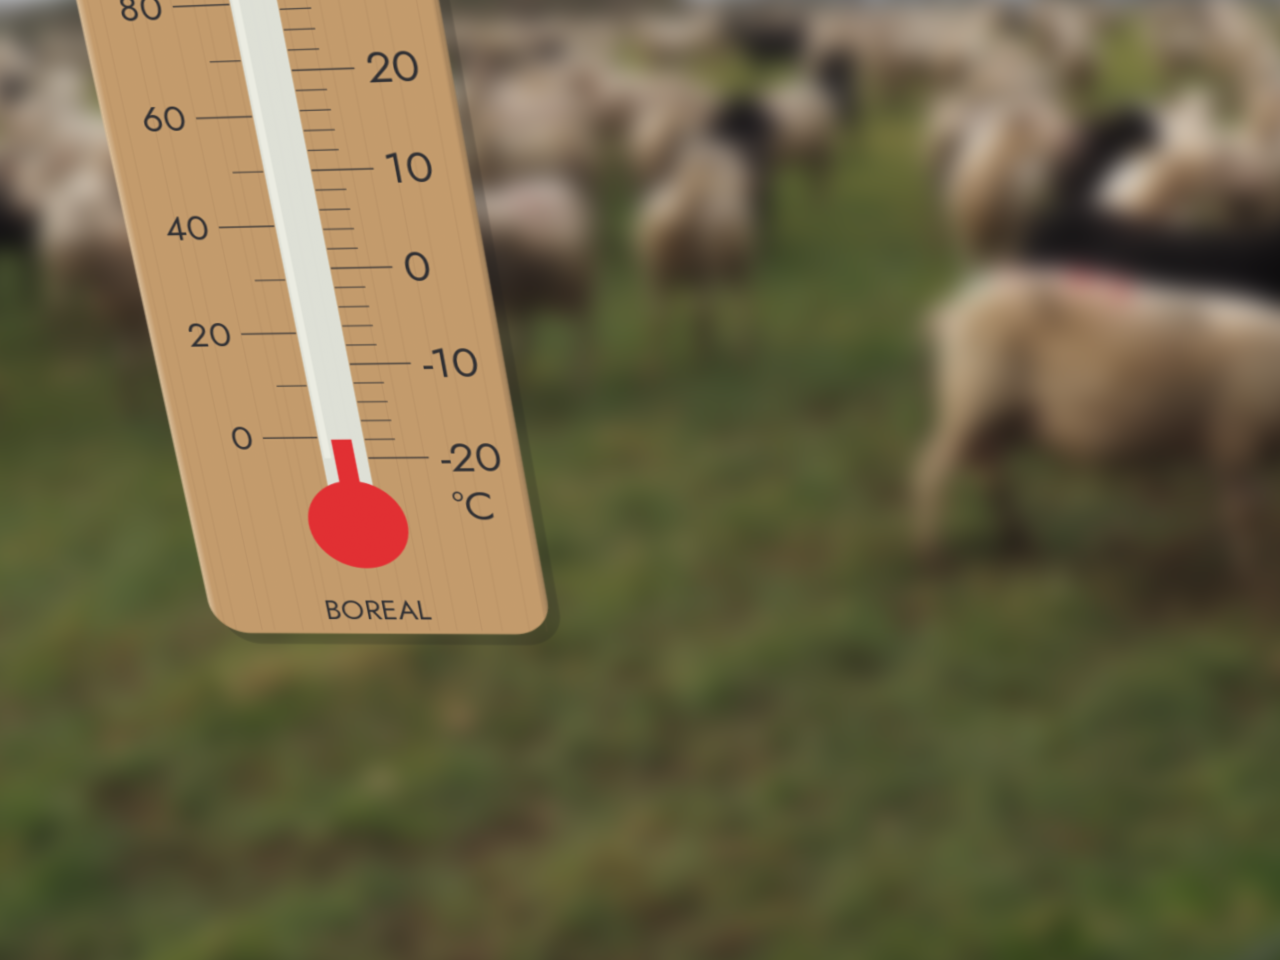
-18 °C
